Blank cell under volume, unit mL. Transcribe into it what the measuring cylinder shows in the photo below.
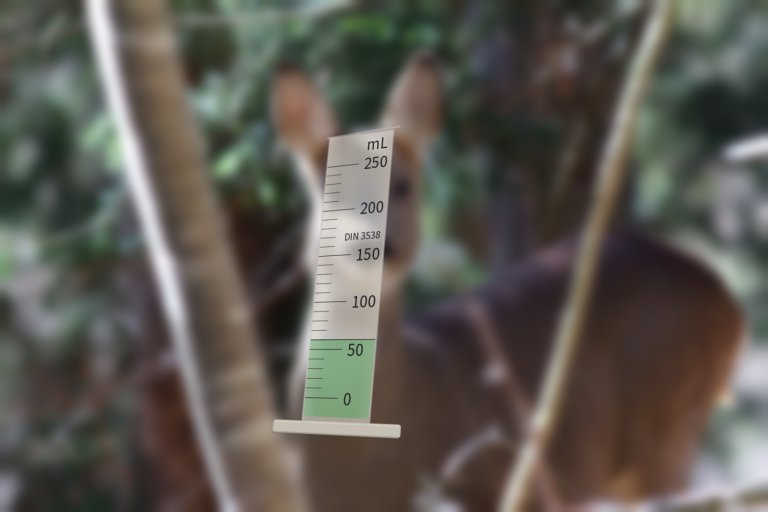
60 mL
